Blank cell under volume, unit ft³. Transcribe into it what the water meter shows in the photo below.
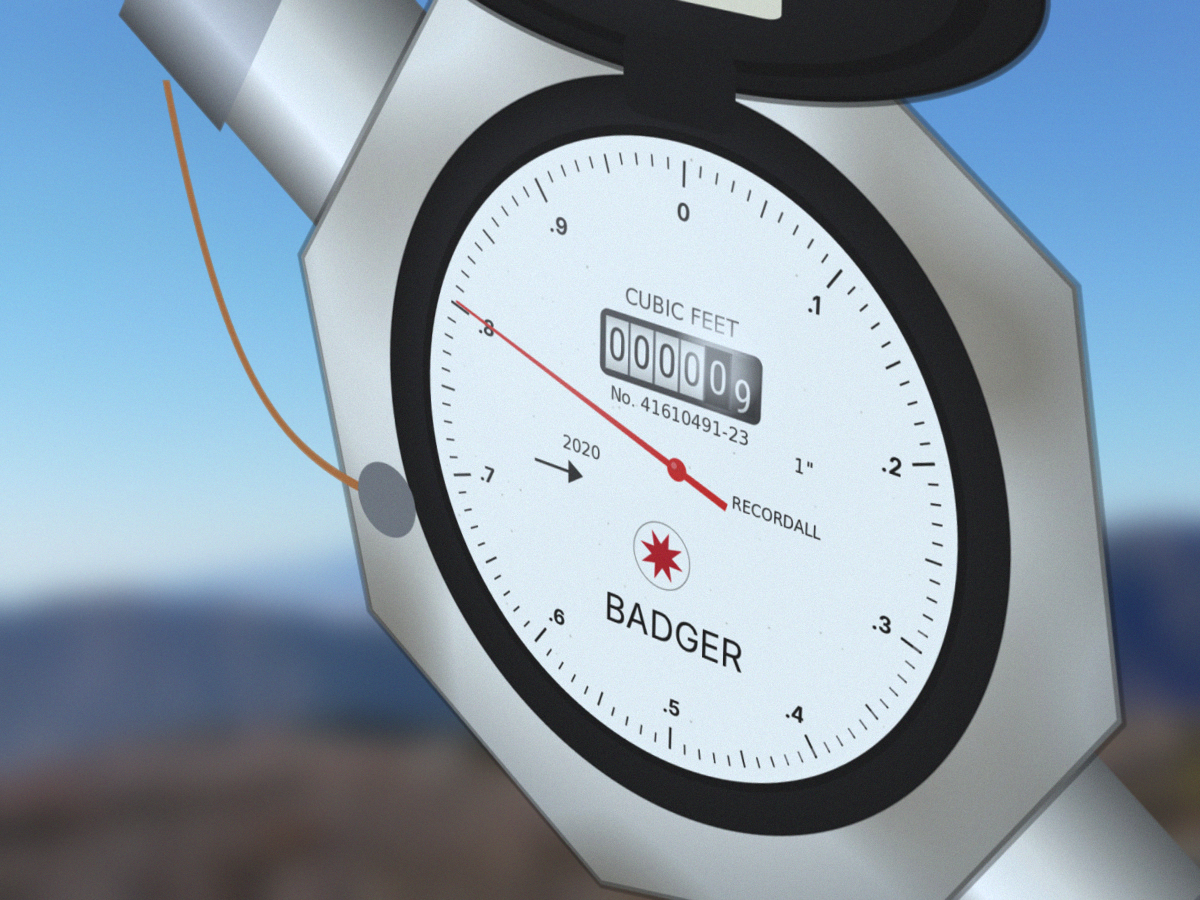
8.80 ft³
